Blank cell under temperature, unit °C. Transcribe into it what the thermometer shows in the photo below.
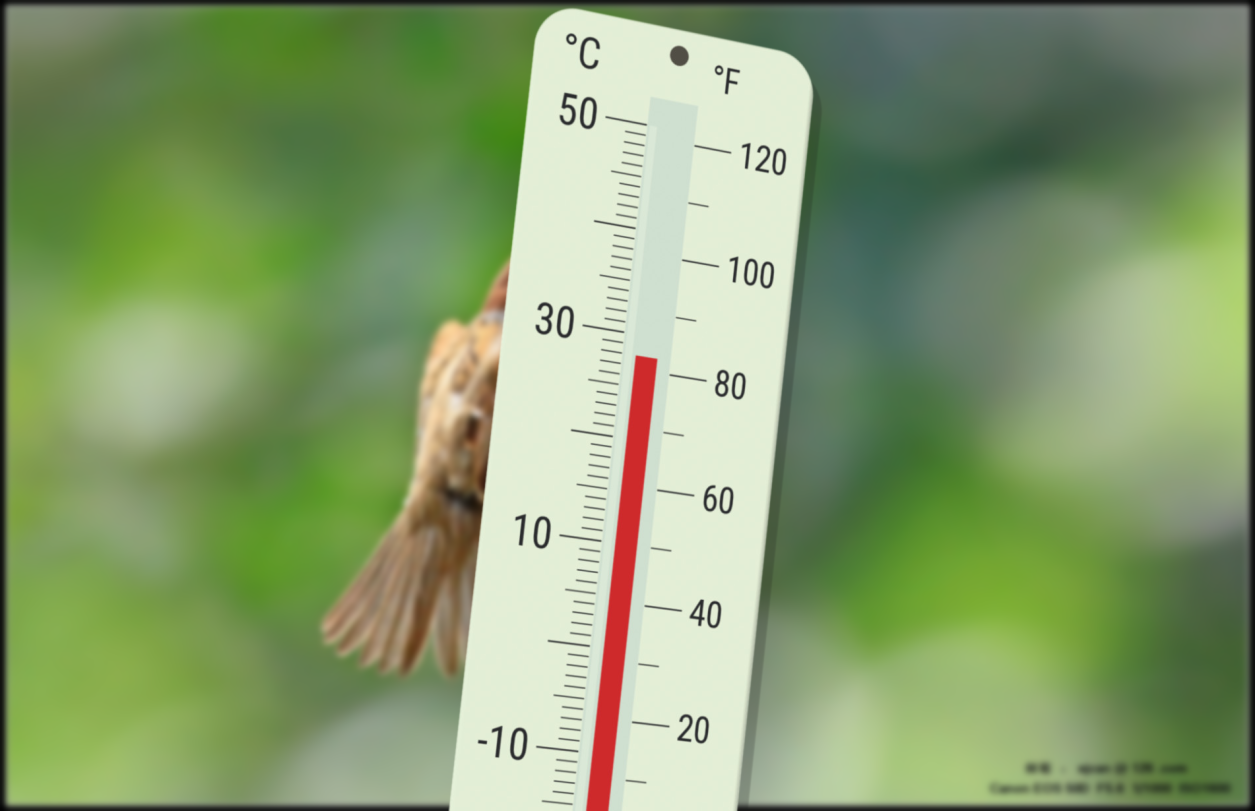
28 °C
